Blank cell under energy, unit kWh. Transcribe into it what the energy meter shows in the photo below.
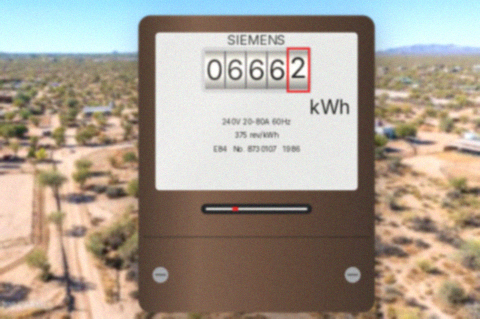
666.2 kWh
